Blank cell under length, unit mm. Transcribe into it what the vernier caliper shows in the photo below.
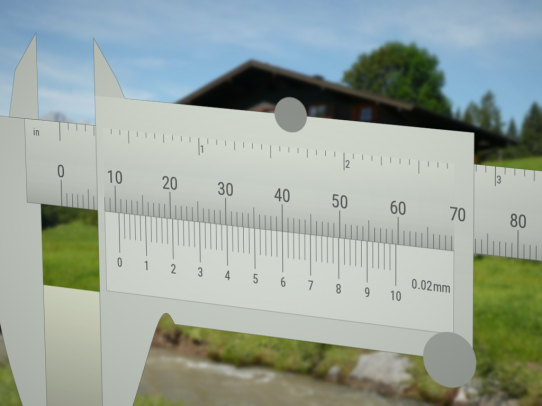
10.6 mm
